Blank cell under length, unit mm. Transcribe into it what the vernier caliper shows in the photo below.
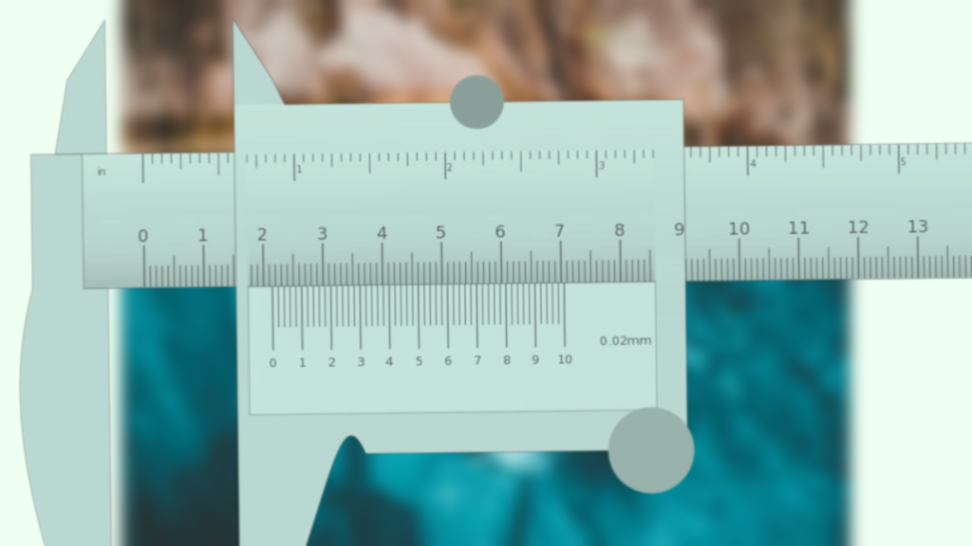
21.5 mm
